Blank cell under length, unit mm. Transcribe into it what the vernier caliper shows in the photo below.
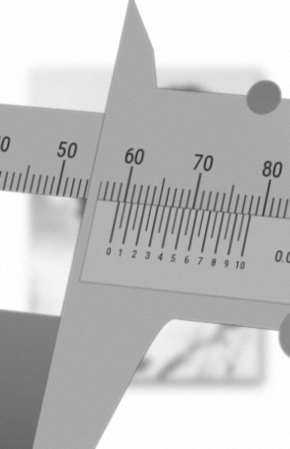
59.2 mm
